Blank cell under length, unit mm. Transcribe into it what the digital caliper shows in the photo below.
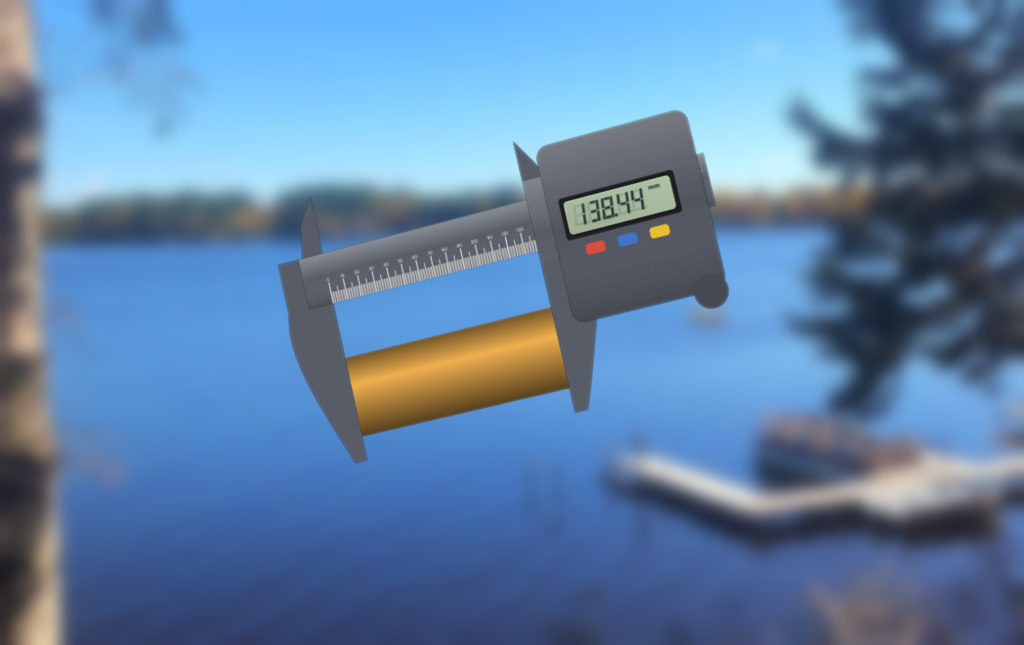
138.44 mm
